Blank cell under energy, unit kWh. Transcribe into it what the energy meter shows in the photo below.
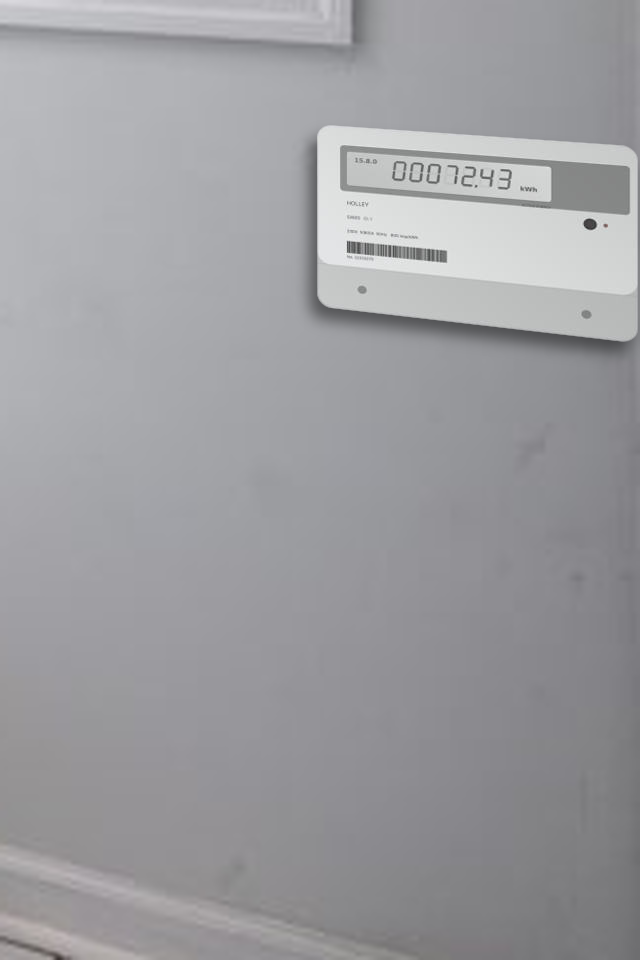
72.43 kWh
